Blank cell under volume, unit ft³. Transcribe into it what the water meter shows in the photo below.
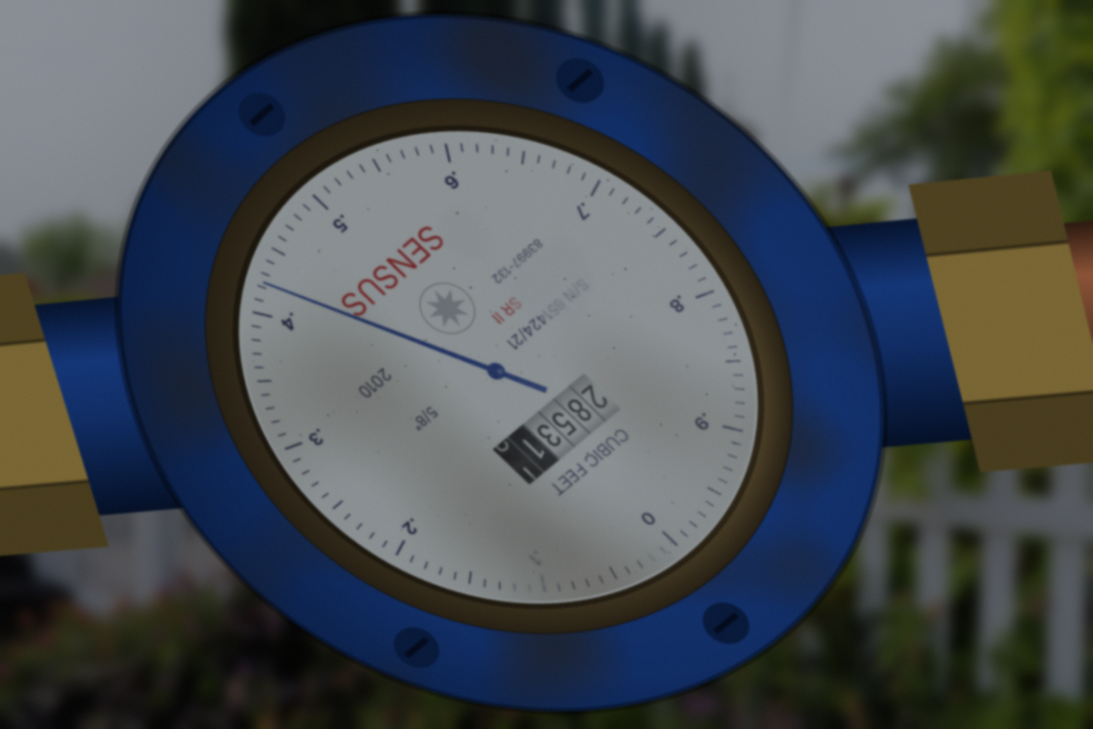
285311.42 ft³
